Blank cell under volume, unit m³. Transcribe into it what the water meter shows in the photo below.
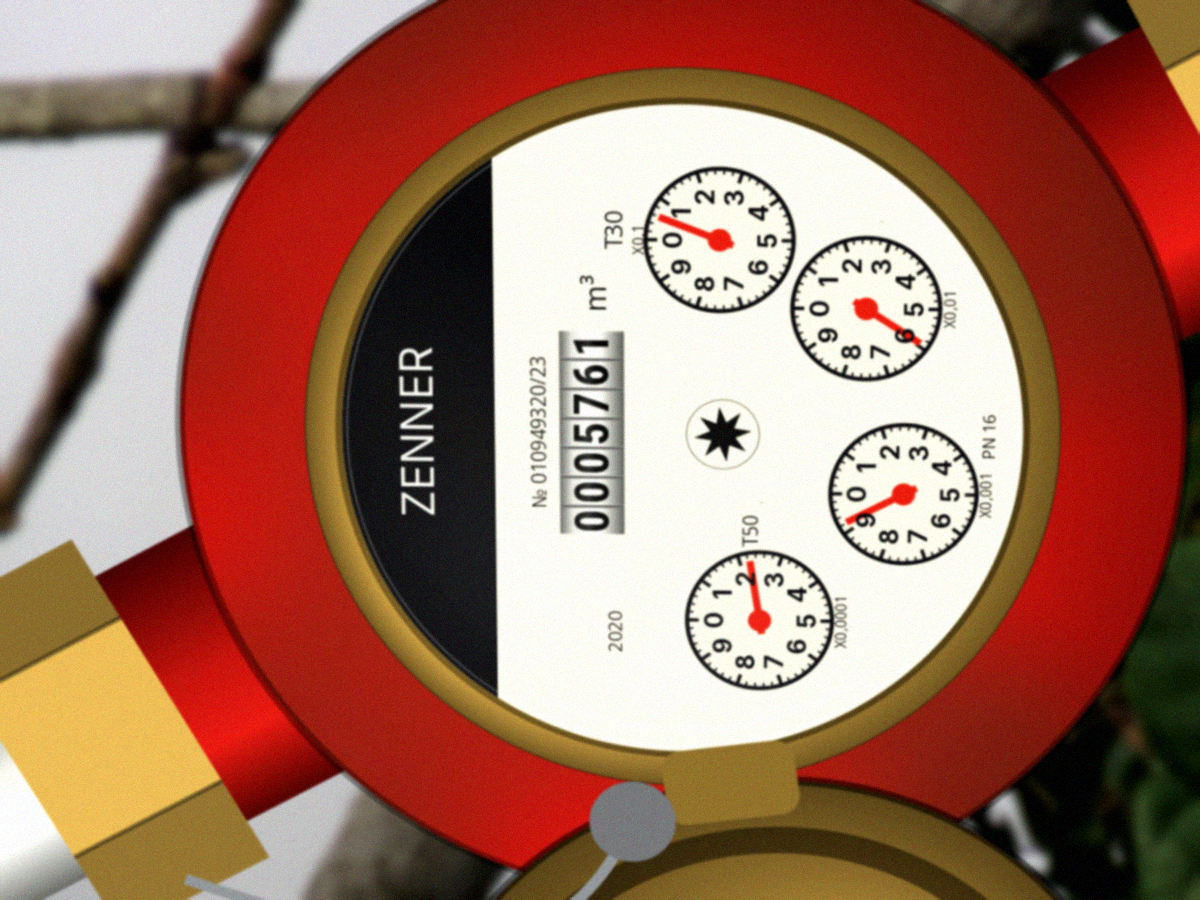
5761.0592 m³
